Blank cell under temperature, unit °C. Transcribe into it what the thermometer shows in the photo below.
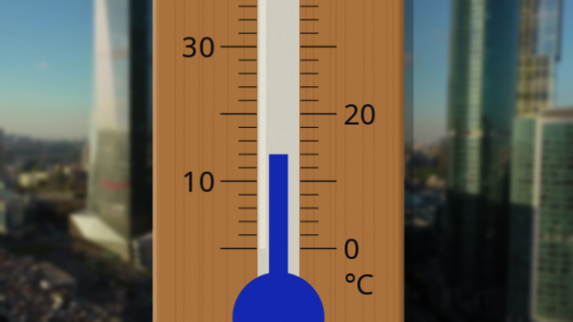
14 °C
